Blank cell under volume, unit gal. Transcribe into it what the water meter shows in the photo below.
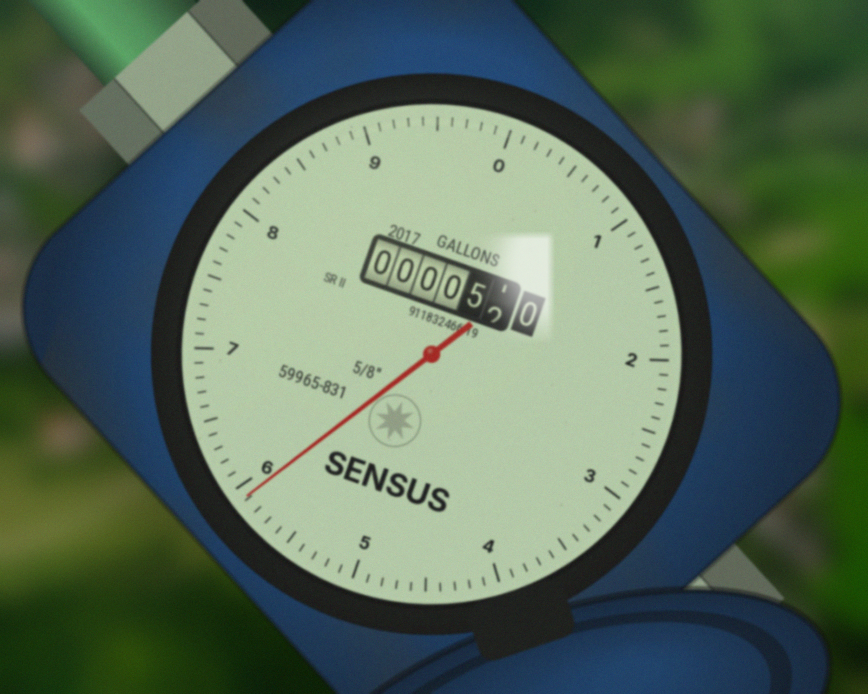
515.9 gal
